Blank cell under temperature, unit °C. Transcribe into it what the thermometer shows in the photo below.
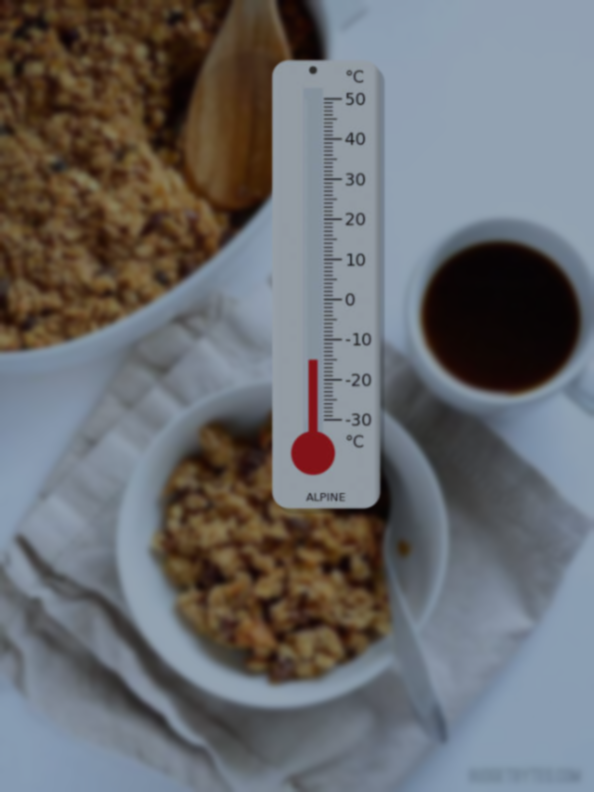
-15 °C
